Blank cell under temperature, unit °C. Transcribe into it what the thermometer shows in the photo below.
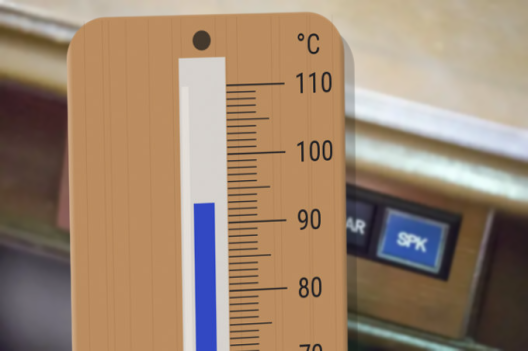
93 °C
